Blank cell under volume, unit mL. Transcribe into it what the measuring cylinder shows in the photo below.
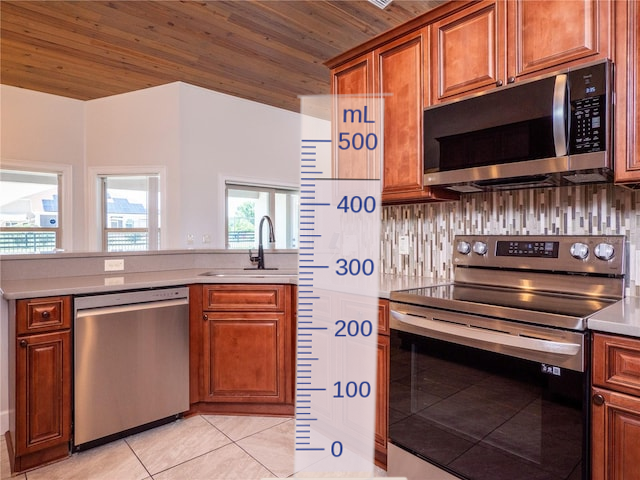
440 mL
